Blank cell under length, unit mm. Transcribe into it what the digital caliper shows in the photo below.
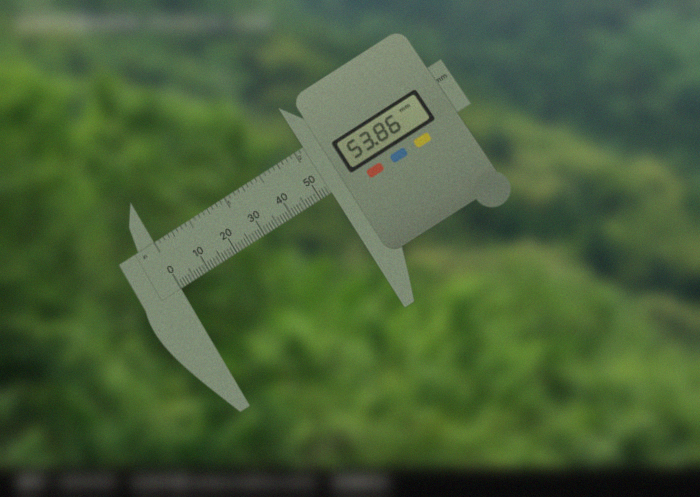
53.86 mm
